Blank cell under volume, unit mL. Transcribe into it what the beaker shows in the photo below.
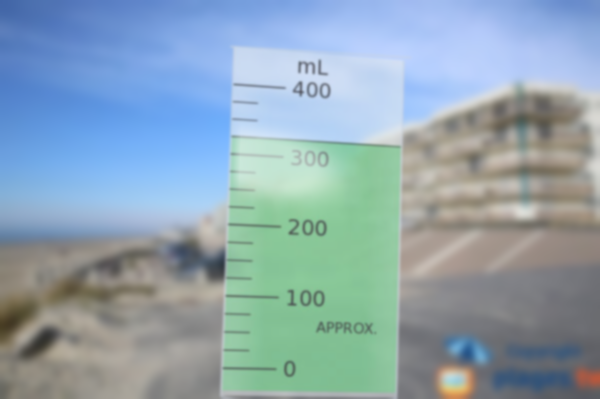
325 mL
